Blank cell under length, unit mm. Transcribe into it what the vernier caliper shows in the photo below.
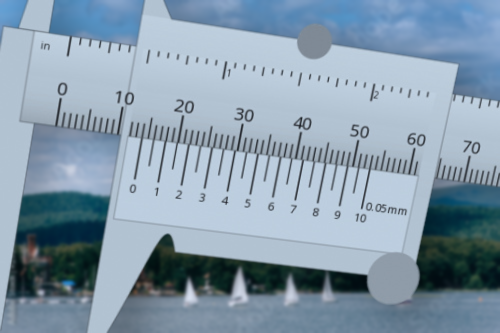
14.0 mm
